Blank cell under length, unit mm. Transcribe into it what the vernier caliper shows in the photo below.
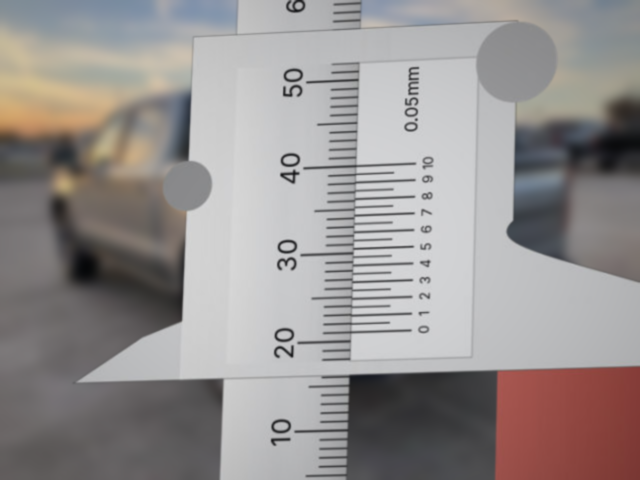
21.0 mm
